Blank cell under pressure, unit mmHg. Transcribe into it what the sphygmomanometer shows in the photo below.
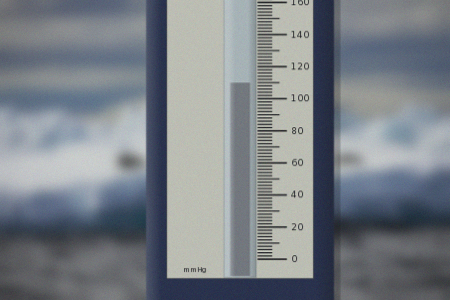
110 mmHg
